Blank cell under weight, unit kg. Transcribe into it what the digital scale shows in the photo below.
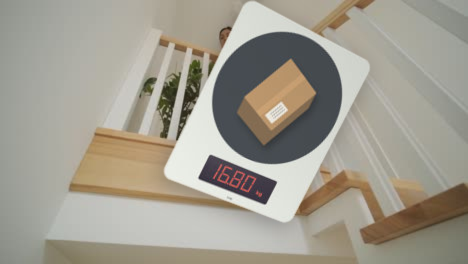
16.80 kg
